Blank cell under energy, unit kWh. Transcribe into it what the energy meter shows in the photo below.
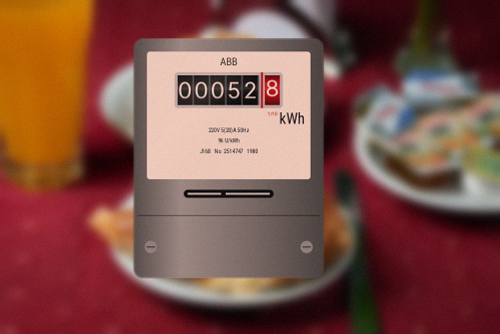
52.8 kWh
